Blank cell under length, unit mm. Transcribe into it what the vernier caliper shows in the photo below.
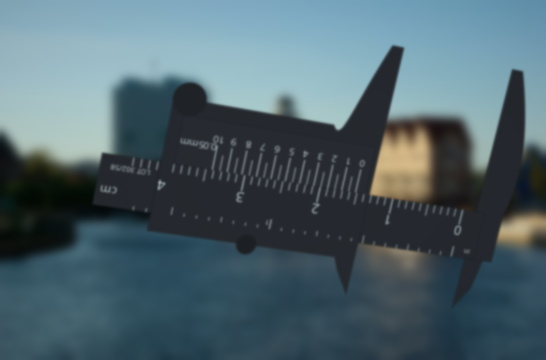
15.2 mm
